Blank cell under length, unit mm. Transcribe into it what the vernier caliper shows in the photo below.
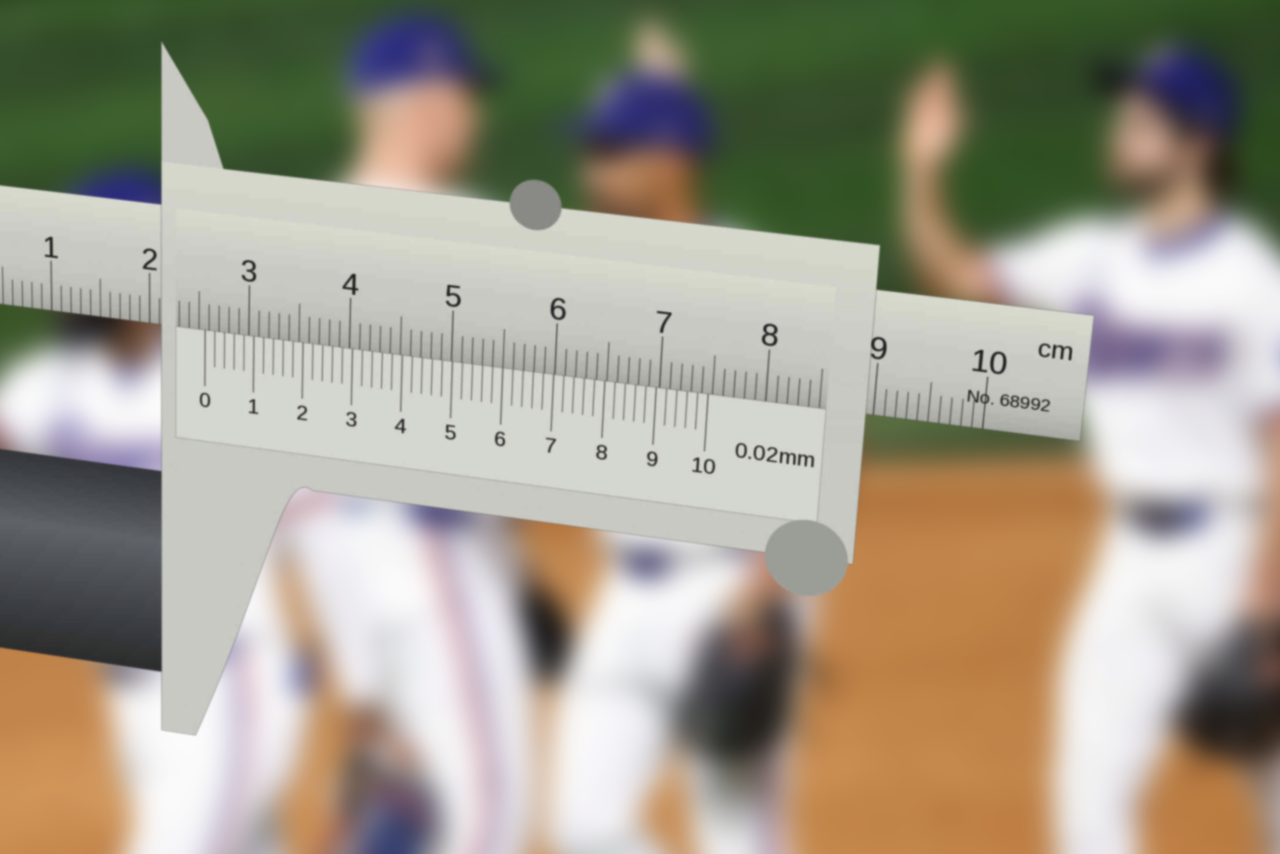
25.6 mm
